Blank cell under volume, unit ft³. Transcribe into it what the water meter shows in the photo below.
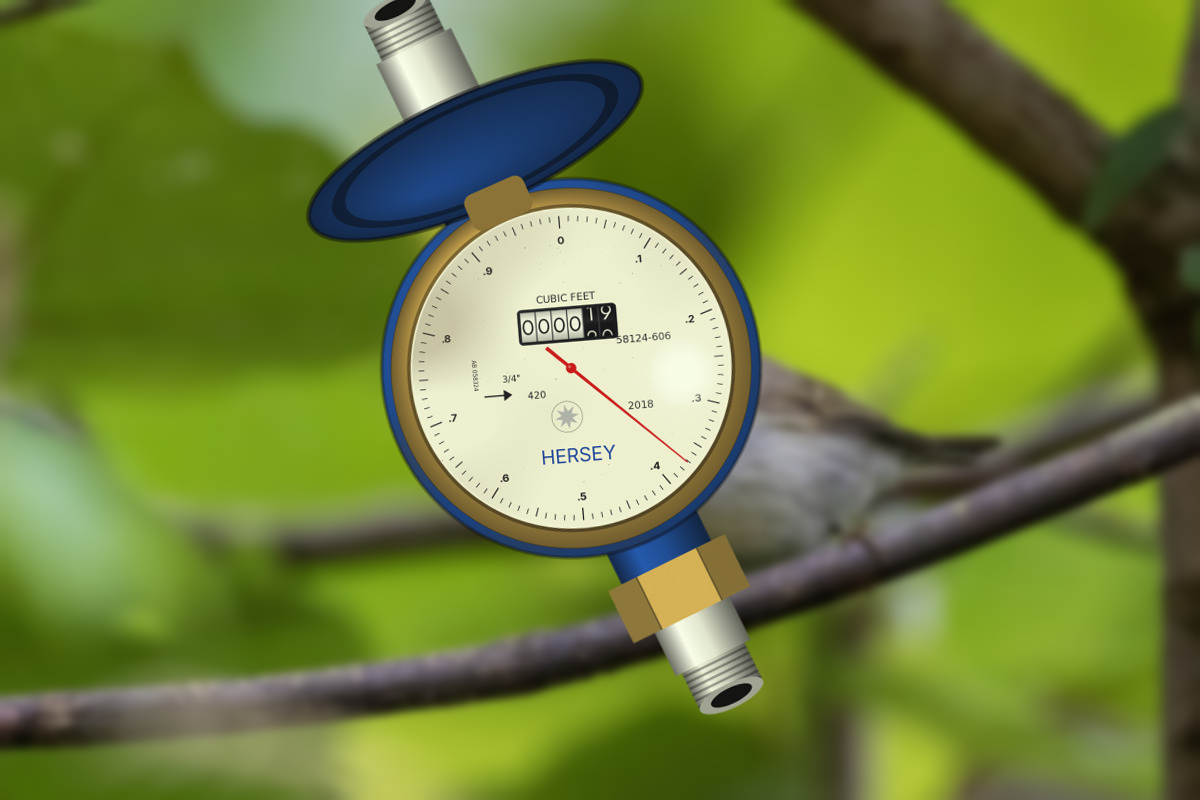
19.37 ft³
